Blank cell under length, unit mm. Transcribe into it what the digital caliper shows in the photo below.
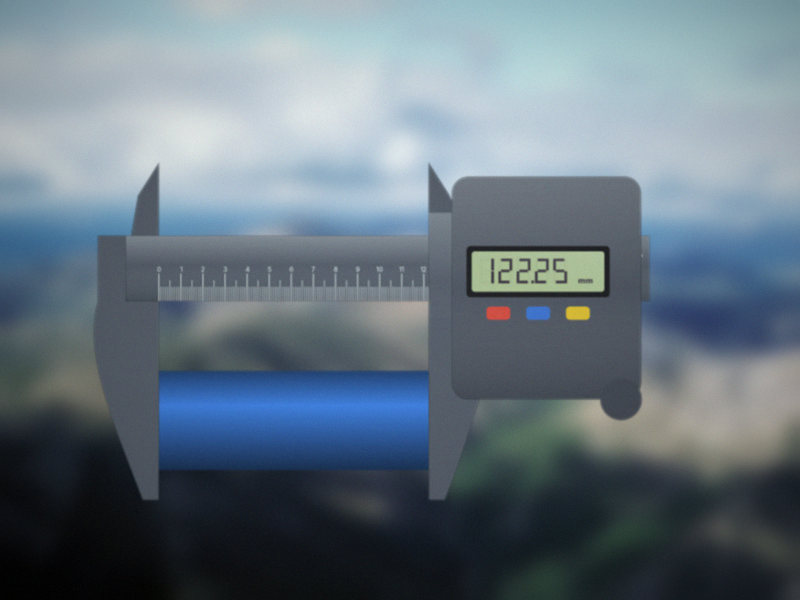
122.25 mm
